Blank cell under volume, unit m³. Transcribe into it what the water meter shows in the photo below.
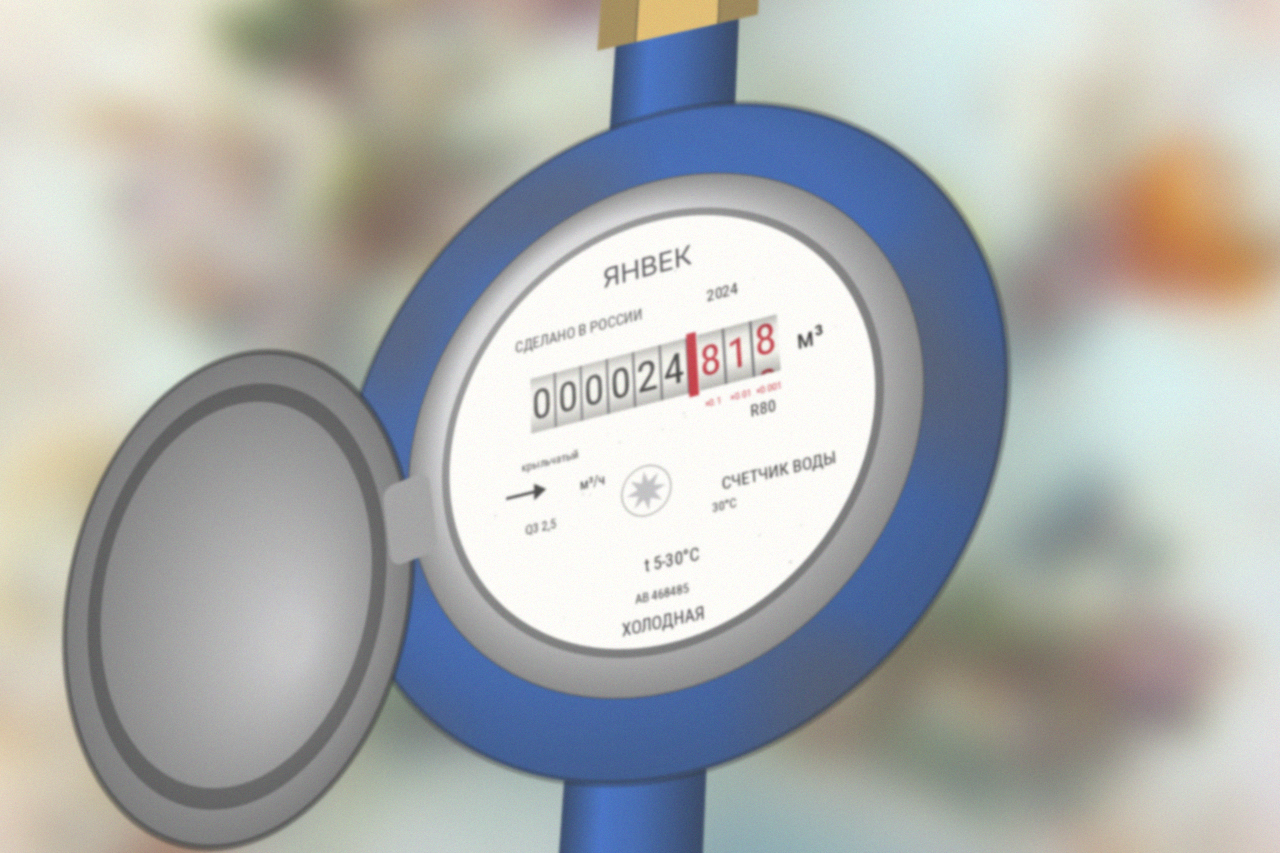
24.818 m³
